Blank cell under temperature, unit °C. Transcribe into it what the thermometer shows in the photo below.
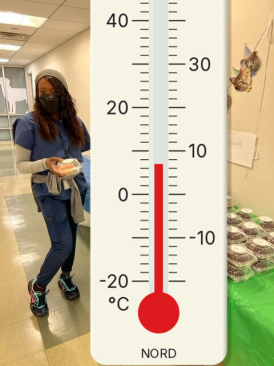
7 °C
